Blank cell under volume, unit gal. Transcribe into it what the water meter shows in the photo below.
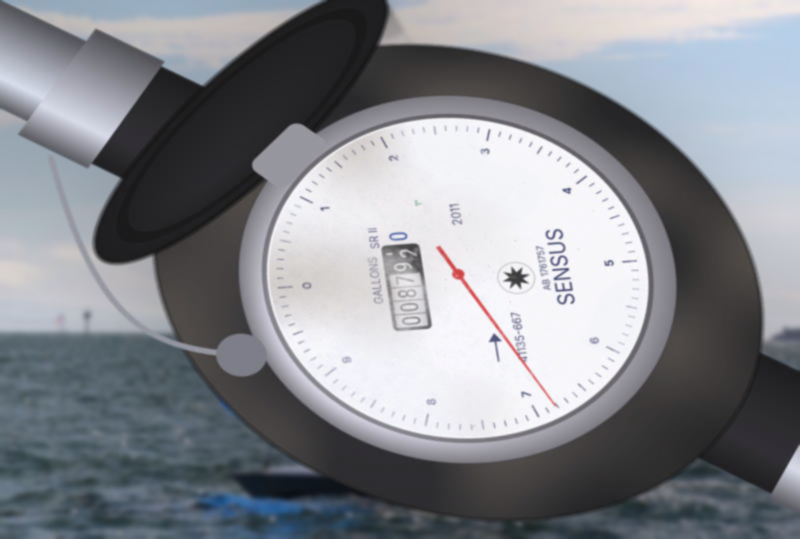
87916.8 gal
